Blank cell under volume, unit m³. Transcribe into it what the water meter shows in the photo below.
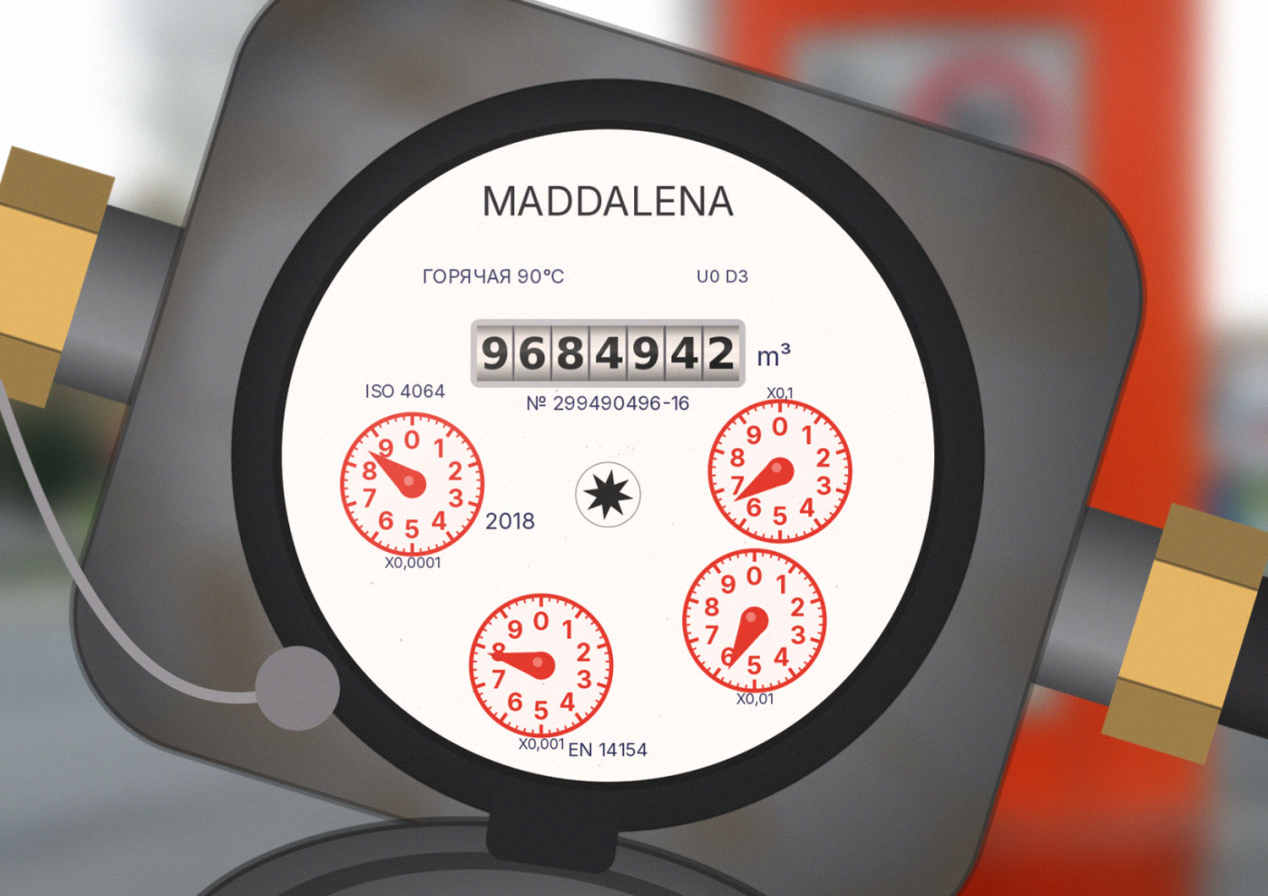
9684942.6578 m³
